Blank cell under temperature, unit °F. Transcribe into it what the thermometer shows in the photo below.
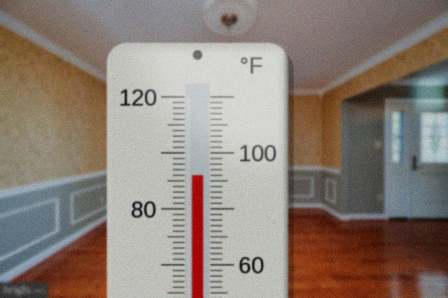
92 °F
